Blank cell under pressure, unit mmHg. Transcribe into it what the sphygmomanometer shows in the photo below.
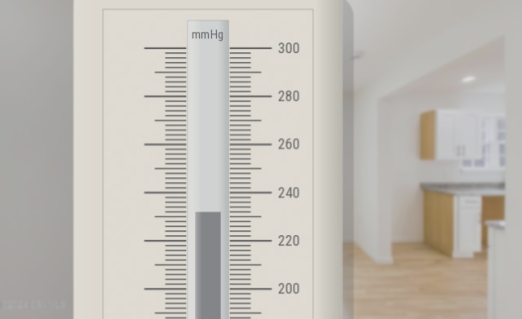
232 mmHg
